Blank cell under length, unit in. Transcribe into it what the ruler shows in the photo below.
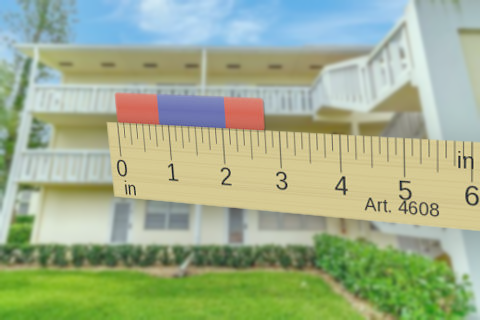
2.75 in
